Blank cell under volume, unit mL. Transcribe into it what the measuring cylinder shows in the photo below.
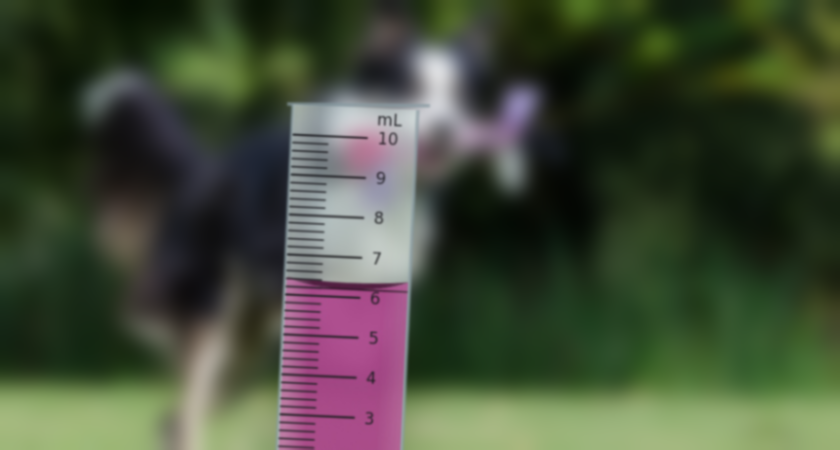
6.2 mL
